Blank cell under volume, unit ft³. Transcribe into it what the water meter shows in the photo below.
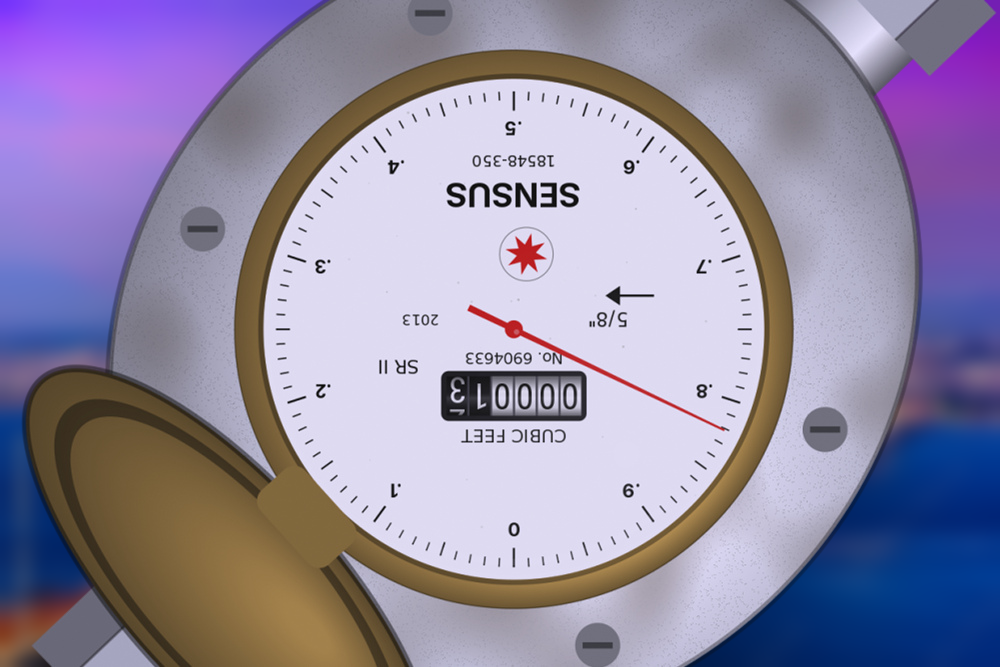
12.82 ft³
